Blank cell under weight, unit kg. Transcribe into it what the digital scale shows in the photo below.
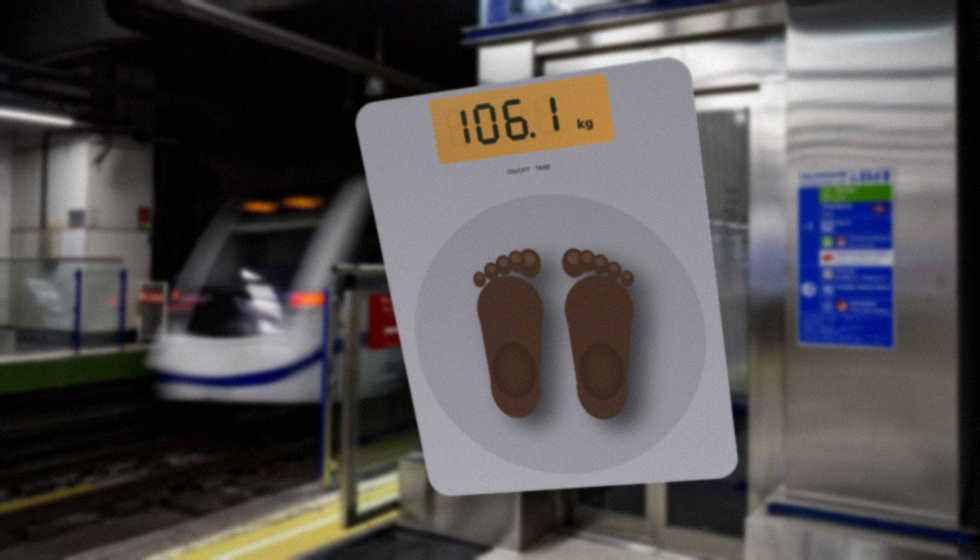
106.1 kg
